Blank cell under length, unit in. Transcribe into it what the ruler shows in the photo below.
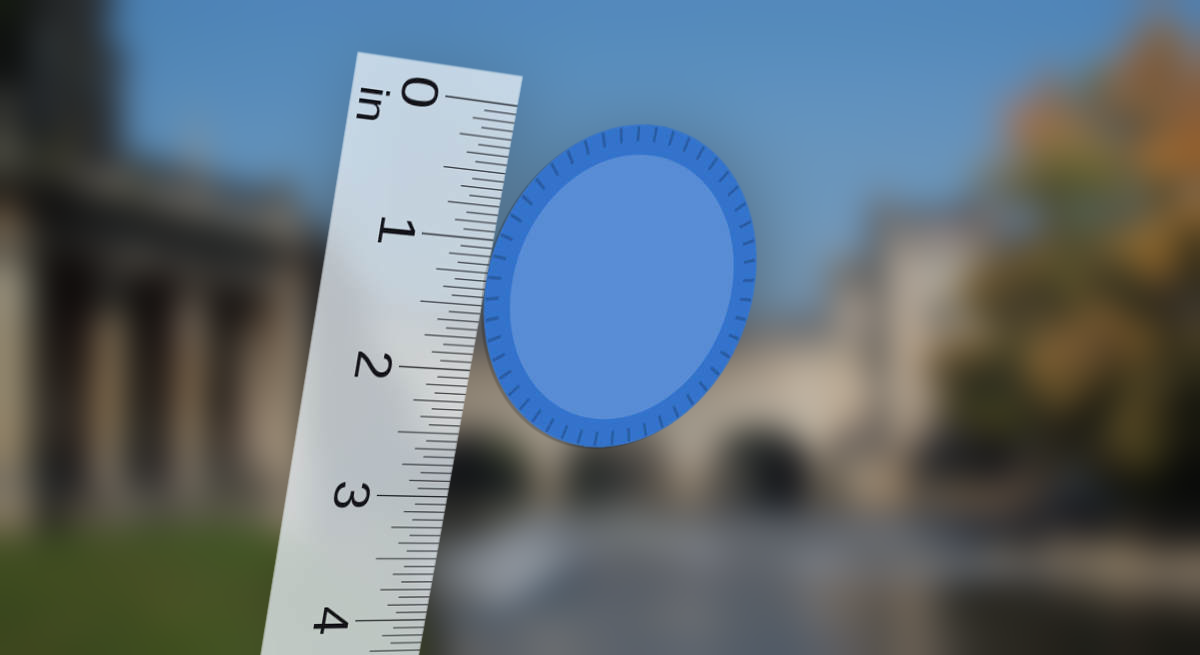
2.5625 in
